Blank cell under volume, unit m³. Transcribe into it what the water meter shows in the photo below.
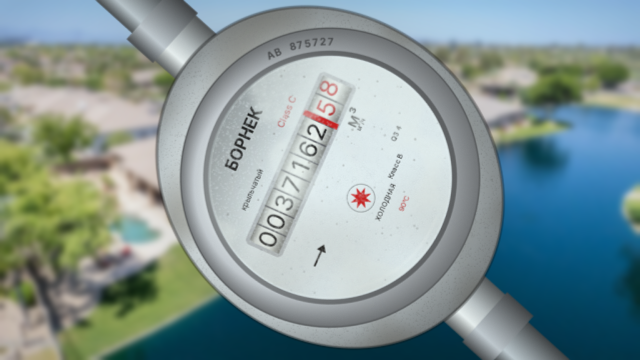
37162.58 m³
